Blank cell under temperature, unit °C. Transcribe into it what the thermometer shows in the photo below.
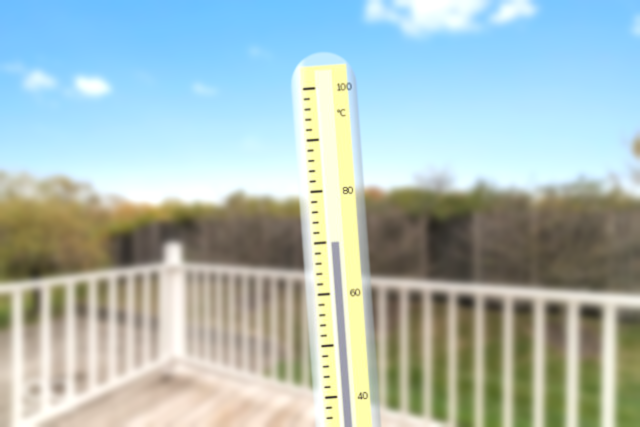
70 °C
